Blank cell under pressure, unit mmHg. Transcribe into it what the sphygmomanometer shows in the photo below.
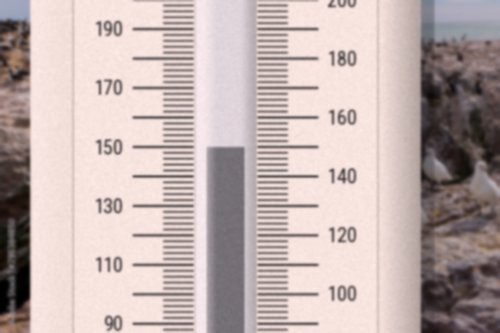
150 mmHg
